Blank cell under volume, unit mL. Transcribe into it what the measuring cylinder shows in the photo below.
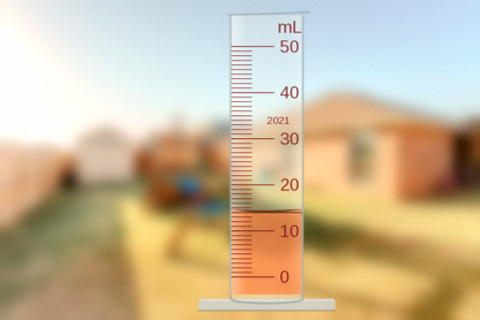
14 mL
